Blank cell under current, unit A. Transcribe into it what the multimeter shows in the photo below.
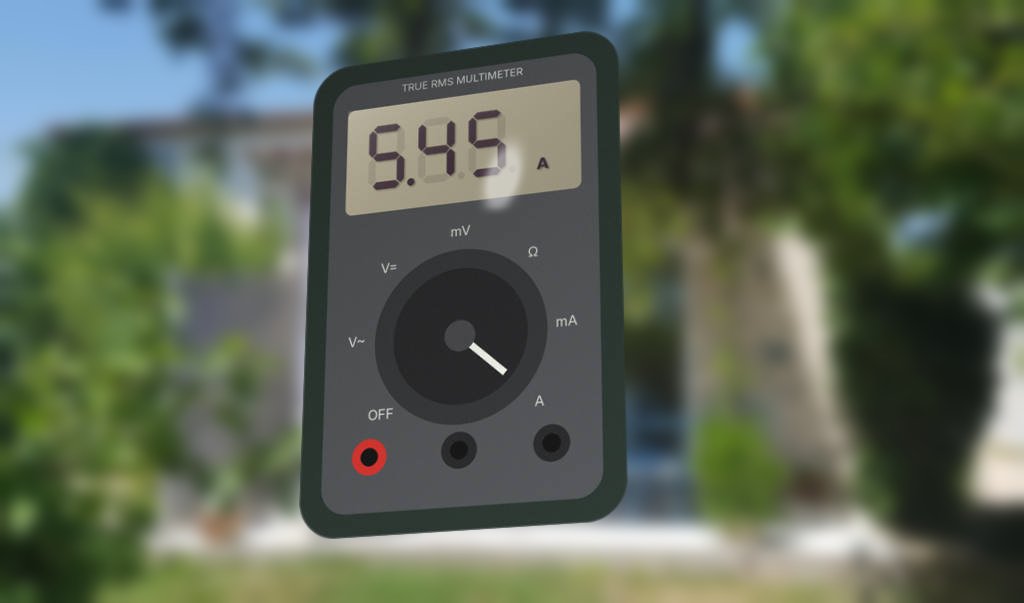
5.45 A
